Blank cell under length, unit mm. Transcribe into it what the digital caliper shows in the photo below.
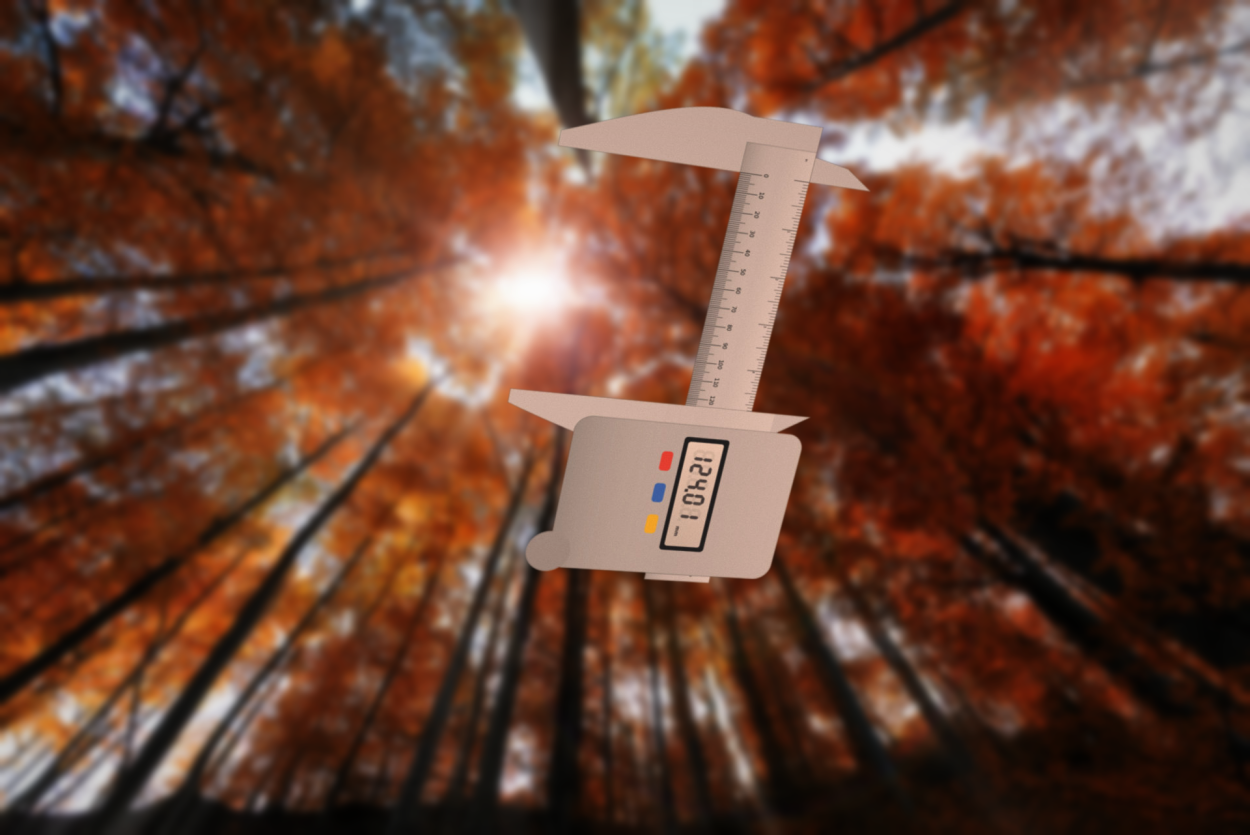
124.01 mm
